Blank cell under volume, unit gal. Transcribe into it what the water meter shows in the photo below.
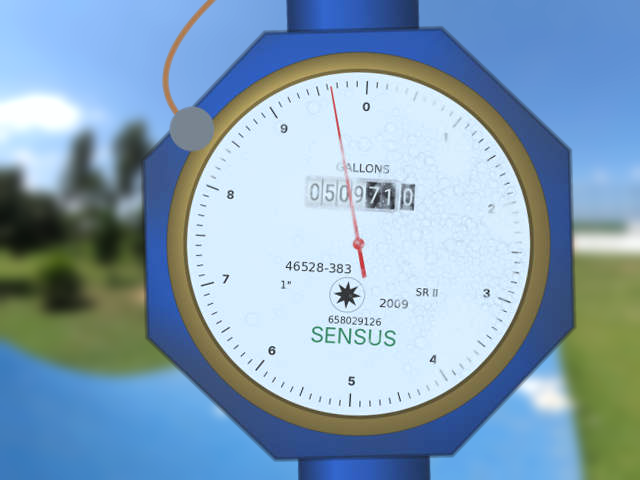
509709.6 gal
